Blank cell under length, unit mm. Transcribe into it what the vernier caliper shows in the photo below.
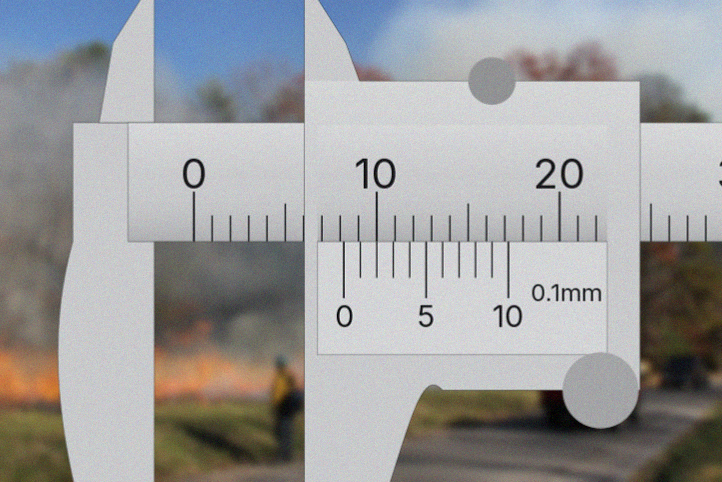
8.2 mm
